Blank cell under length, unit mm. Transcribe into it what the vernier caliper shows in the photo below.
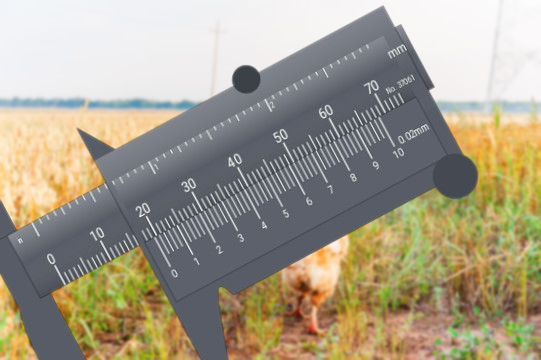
19.5 mm
